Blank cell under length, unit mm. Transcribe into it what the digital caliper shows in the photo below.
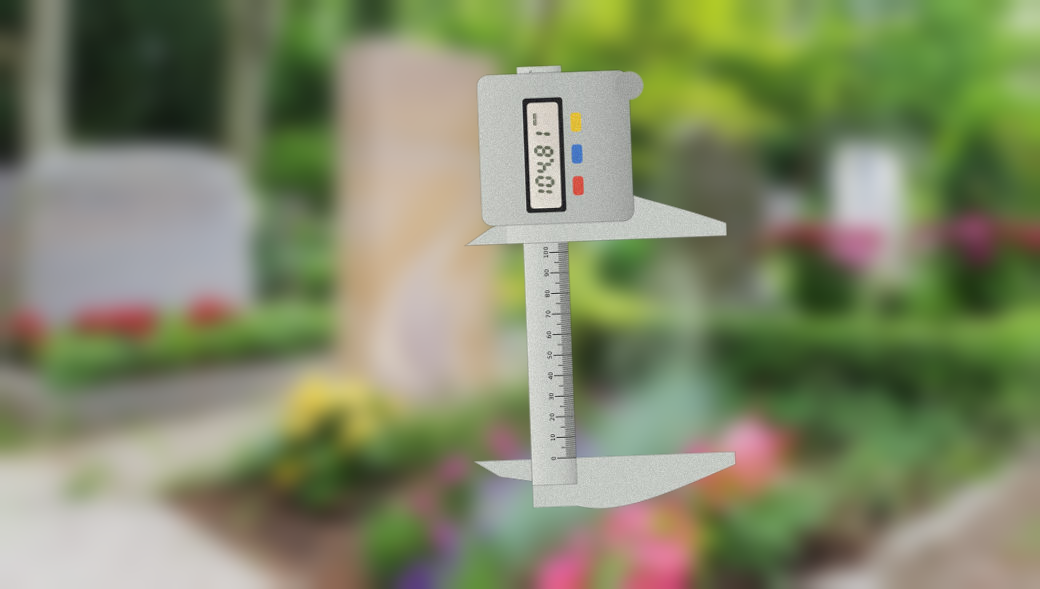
104.81 mm
